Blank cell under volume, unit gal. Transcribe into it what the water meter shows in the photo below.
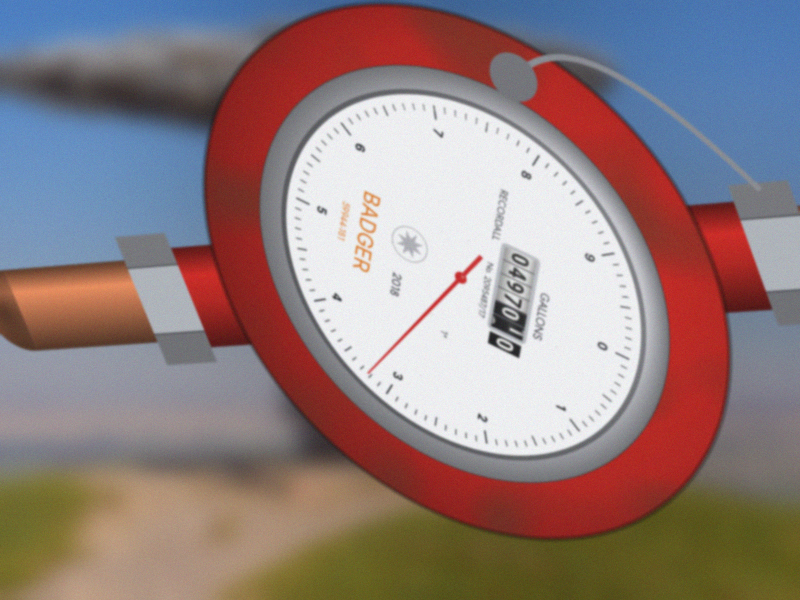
497013.2 gal
